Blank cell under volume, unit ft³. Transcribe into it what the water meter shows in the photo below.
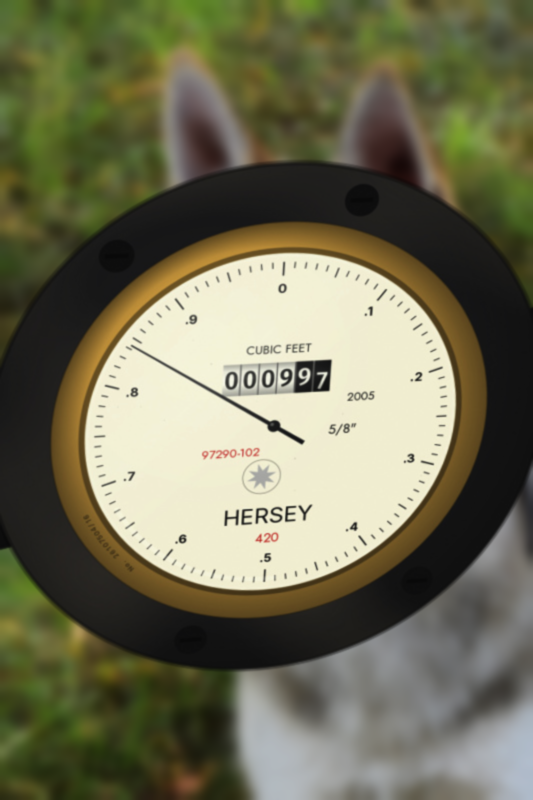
996.84 ft³
